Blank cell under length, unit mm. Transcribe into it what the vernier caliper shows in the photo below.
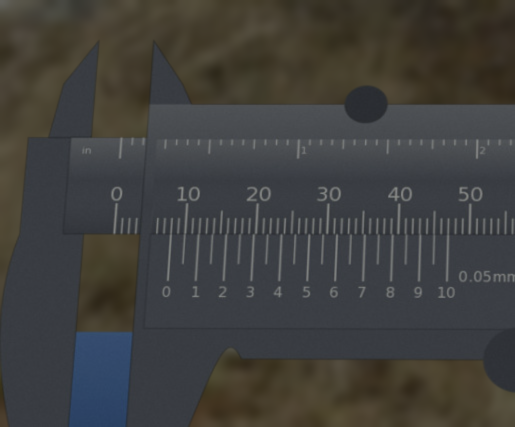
8.0 mm
